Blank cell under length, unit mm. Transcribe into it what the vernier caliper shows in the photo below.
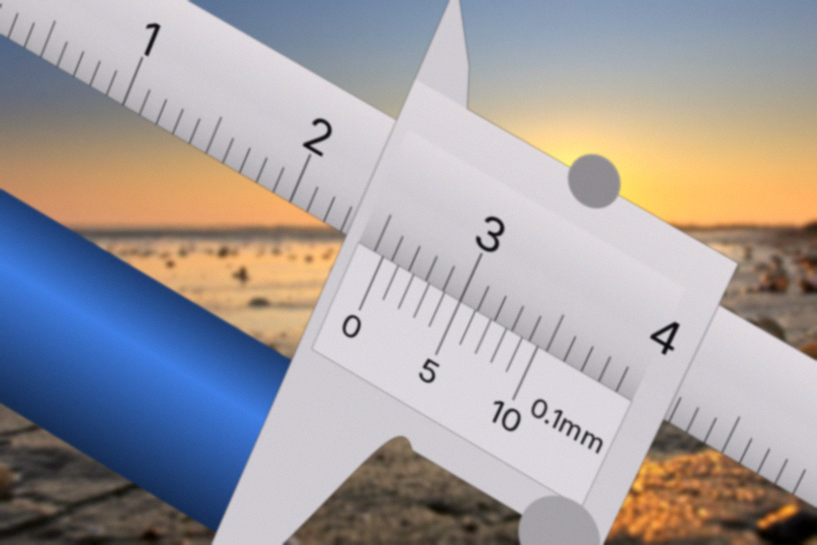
25.5 mm
